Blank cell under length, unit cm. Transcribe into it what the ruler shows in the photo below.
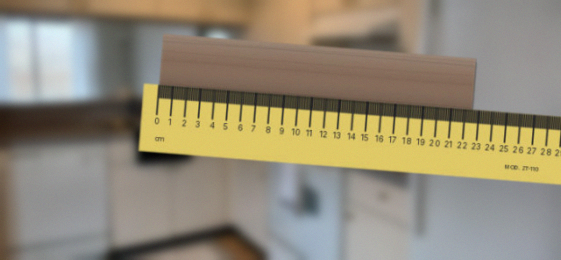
22.5 cm
